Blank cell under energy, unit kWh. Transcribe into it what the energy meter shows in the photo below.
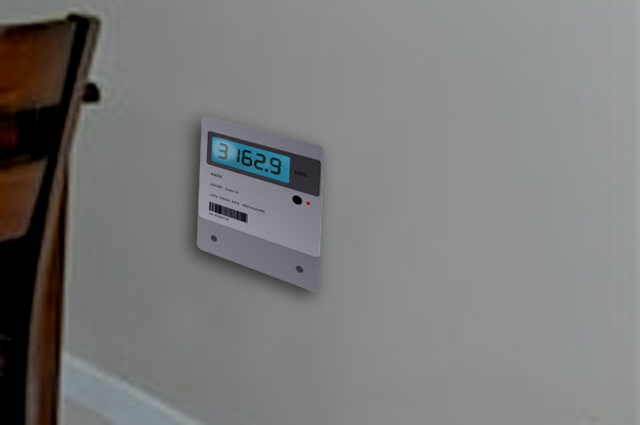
3162.9 kWh
